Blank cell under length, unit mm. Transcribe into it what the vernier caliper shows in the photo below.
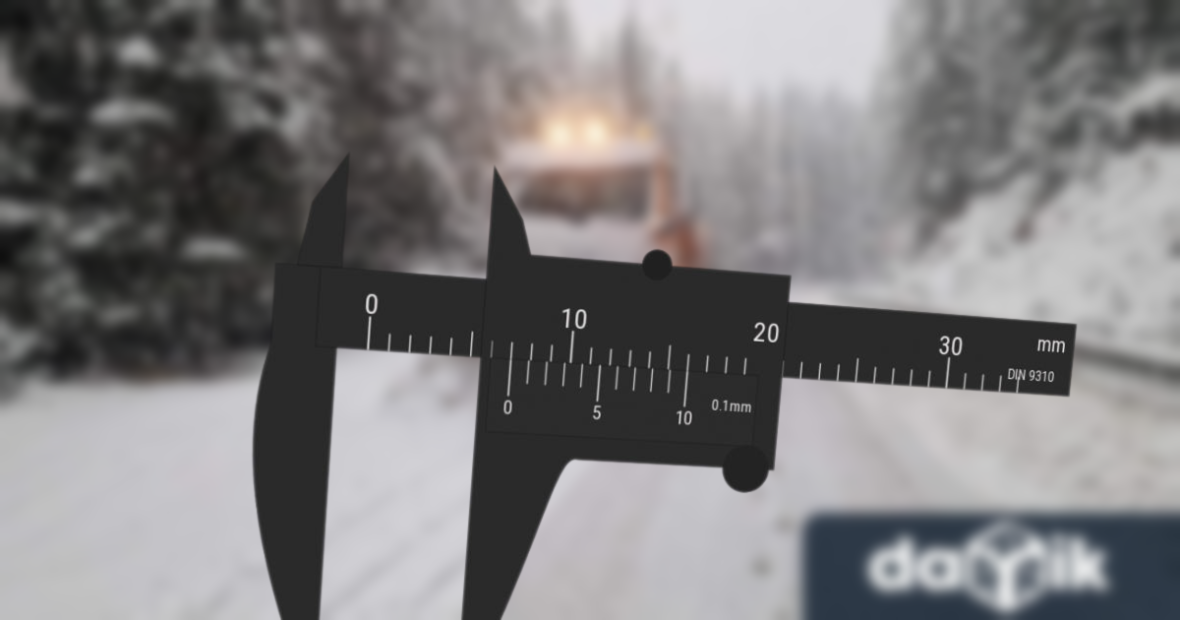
7.0 mm
